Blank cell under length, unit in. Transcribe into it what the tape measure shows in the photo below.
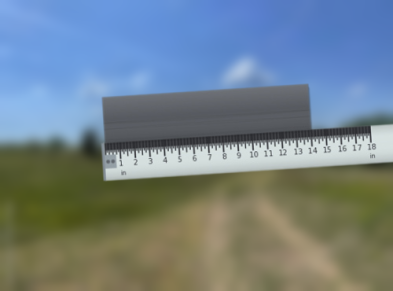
14 in
